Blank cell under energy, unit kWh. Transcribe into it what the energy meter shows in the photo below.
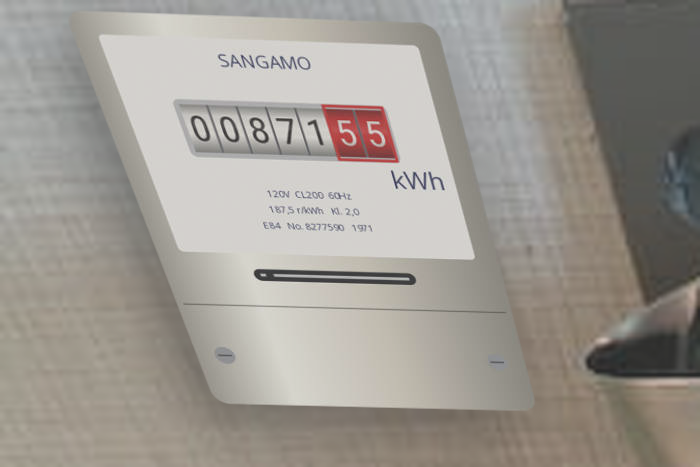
871.55 kWh
